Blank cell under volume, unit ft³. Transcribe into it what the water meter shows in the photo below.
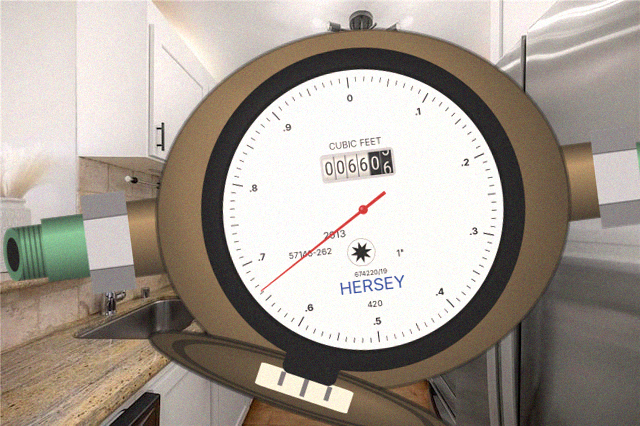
6605.66 ft³
